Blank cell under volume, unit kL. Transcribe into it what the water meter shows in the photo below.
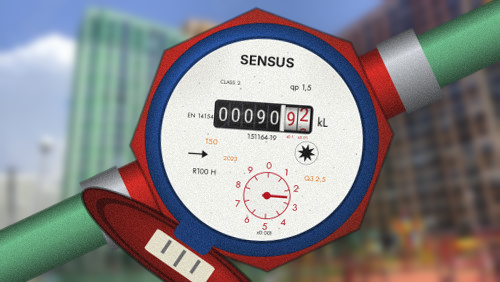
90.922 kL
